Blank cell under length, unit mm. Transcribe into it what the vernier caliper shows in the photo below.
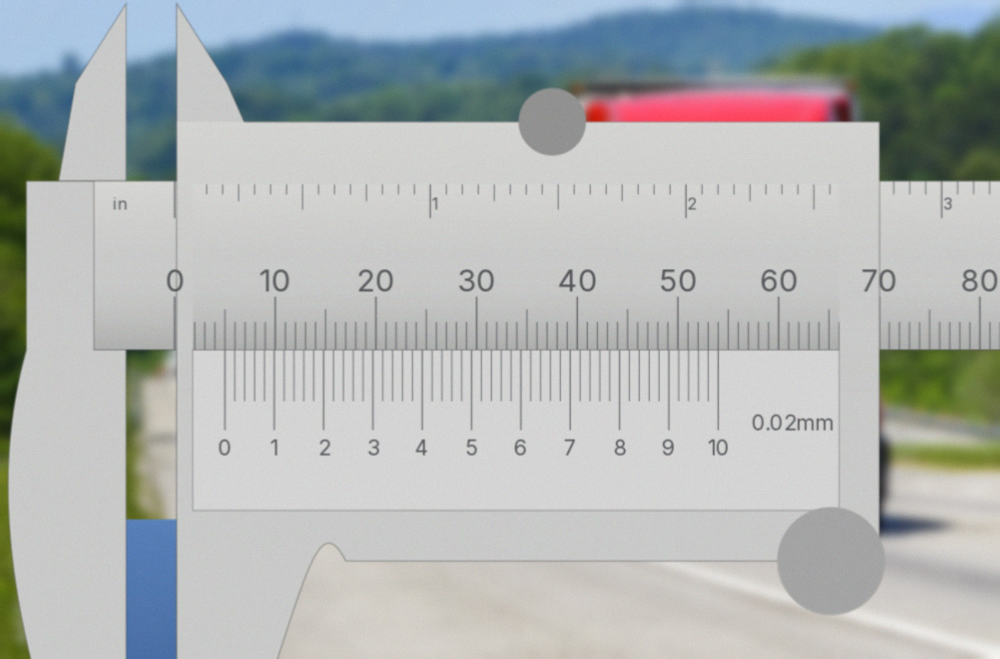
5.0 mm
